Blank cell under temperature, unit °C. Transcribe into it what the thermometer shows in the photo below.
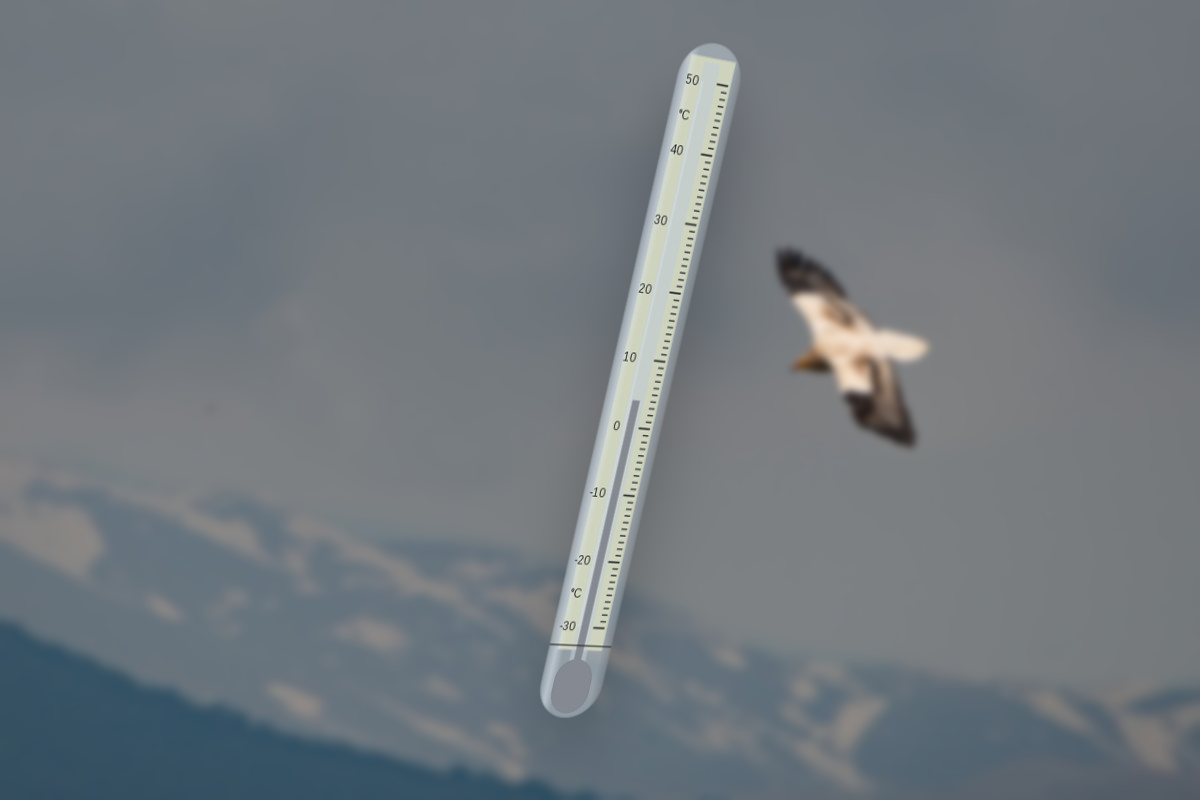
4 °C
